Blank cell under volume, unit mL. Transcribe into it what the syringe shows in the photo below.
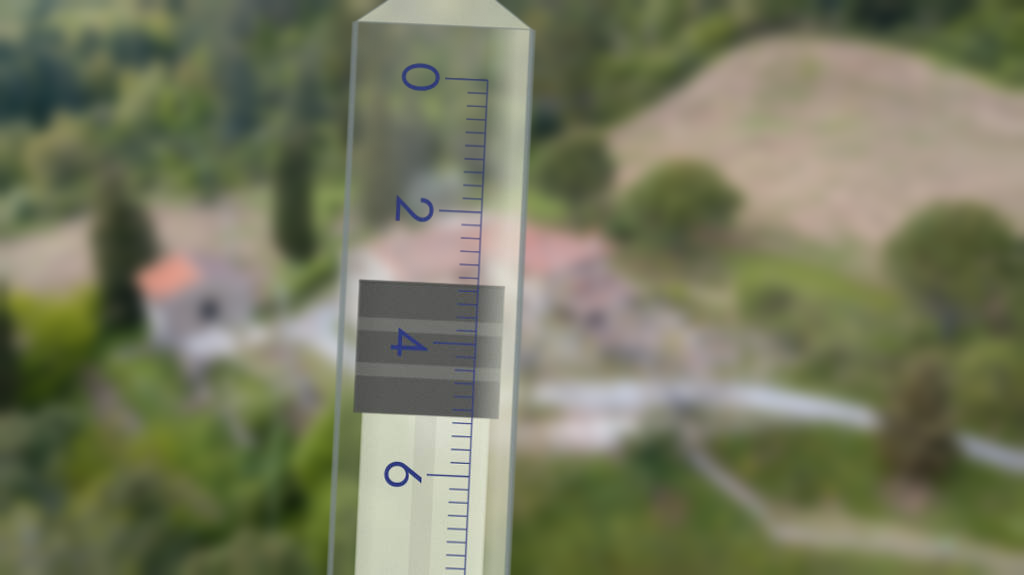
3.1 mL
